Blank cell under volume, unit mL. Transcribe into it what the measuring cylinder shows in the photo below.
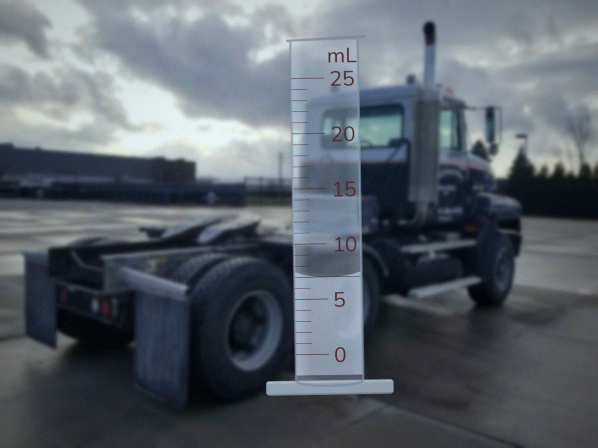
7 mL
